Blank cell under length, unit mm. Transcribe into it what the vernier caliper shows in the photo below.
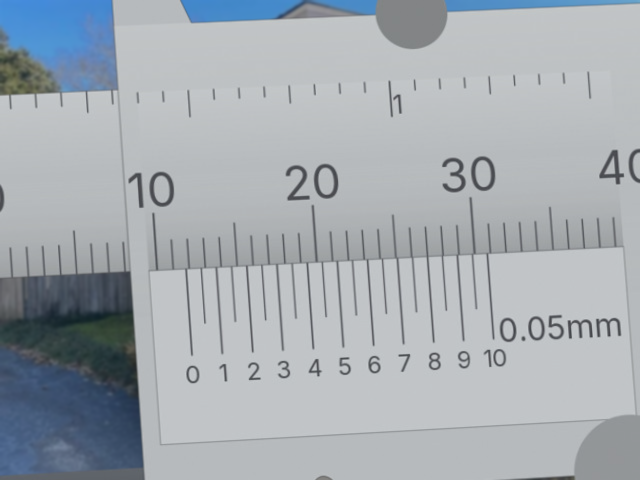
11.8 mm
